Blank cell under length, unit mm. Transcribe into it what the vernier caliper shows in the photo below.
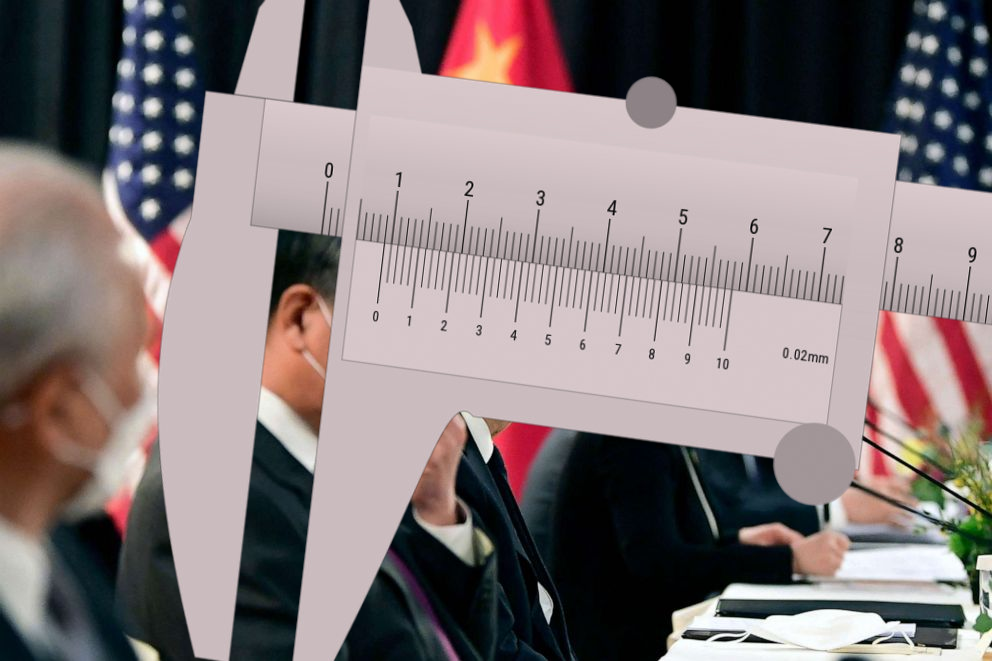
9.0 mm
